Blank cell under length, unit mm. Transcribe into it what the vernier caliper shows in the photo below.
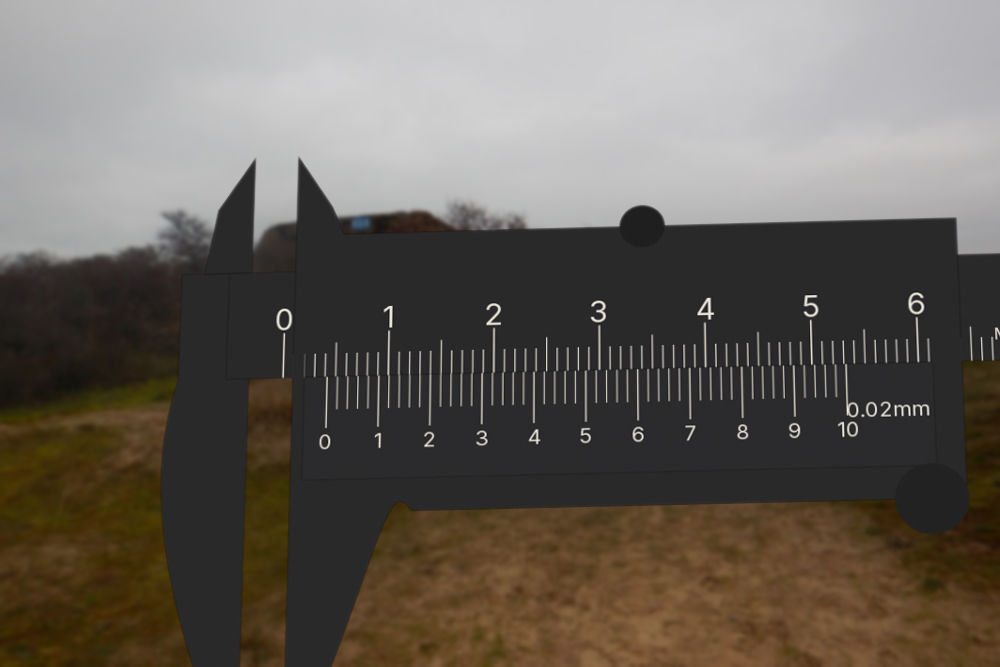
4.2 mm
